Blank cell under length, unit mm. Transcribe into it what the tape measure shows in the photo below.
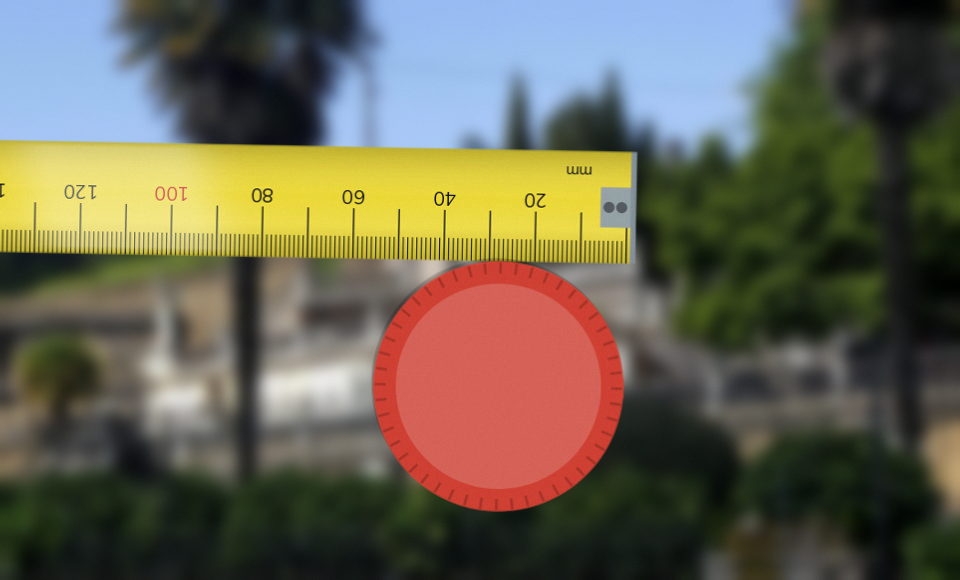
55 mm
